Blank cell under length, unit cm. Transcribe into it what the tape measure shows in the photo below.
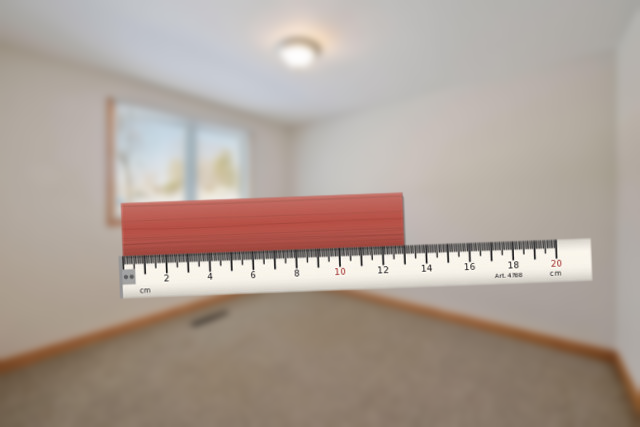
13 cm
